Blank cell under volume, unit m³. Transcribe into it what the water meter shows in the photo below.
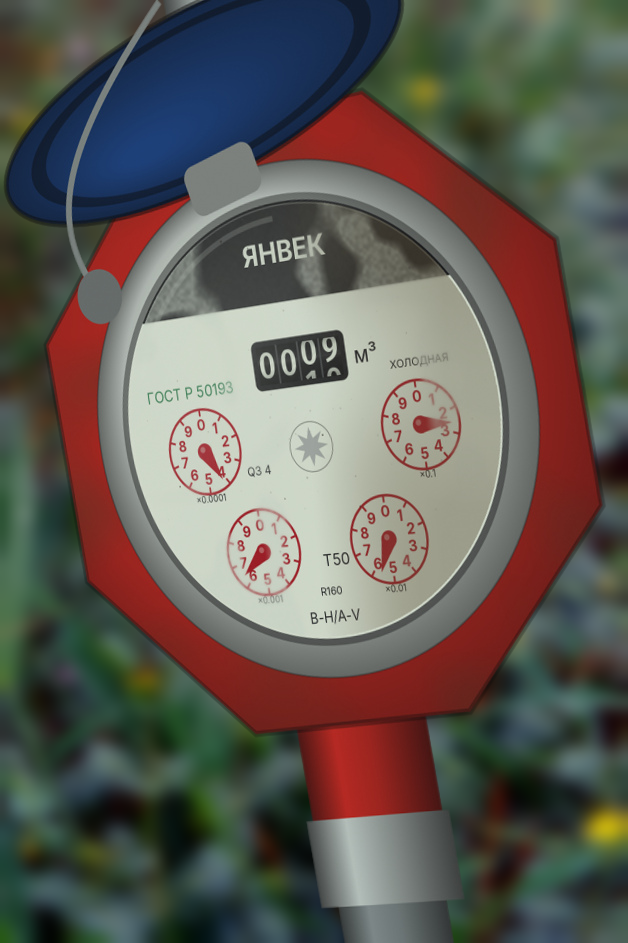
9.2564 m³
